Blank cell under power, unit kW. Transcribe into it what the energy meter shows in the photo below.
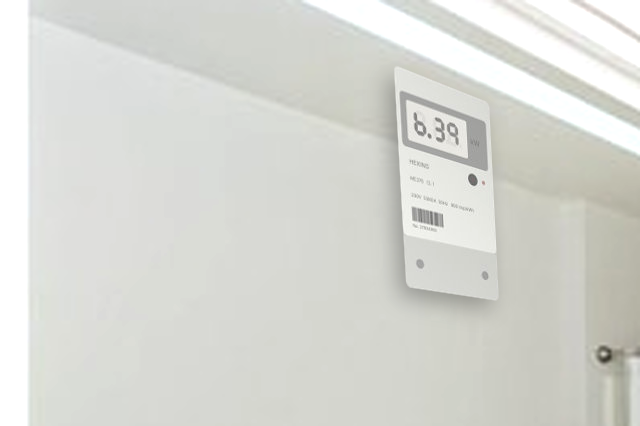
6.39 kW
